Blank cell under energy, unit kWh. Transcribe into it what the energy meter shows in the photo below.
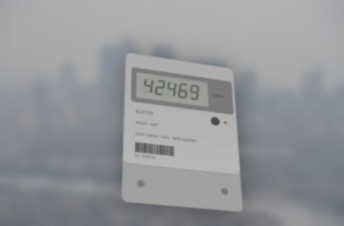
42469 kWh
